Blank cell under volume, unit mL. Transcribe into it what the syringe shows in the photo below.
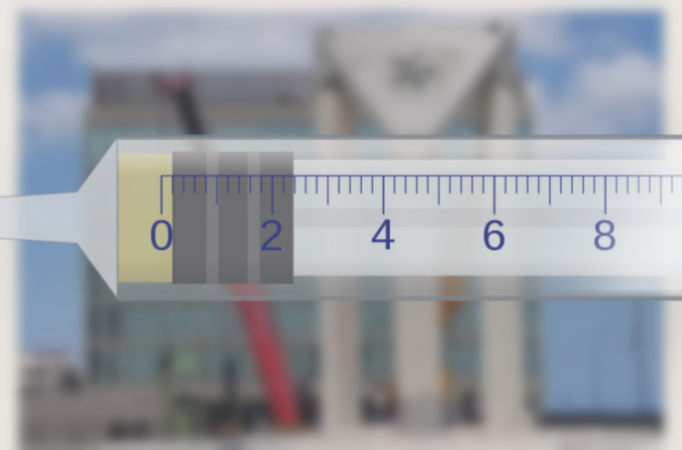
0.2 mL
